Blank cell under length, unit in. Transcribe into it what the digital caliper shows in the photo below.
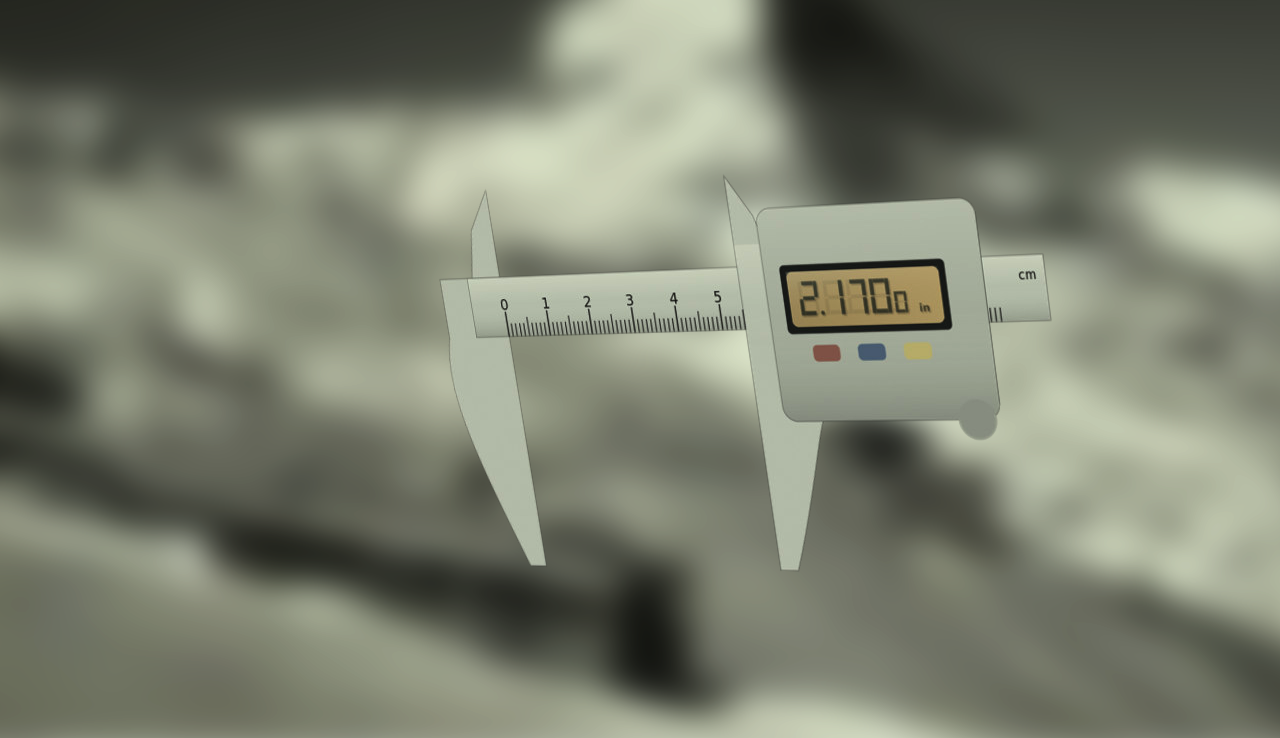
2.1700 in
